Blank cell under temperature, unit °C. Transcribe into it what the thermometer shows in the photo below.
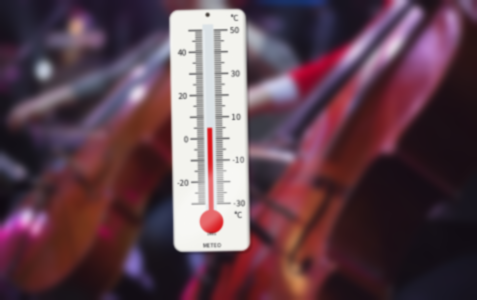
5 °C
